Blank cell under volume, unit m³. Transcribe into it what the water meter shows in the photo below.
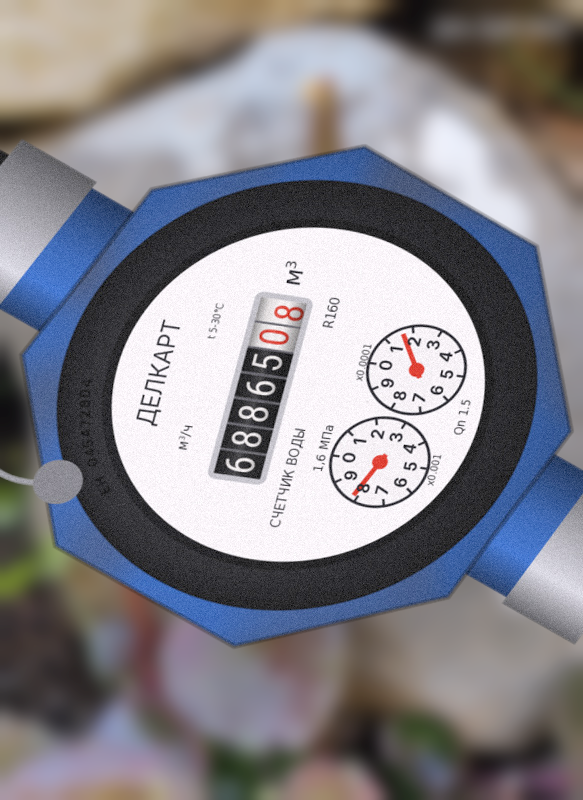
68865.0781 m³
